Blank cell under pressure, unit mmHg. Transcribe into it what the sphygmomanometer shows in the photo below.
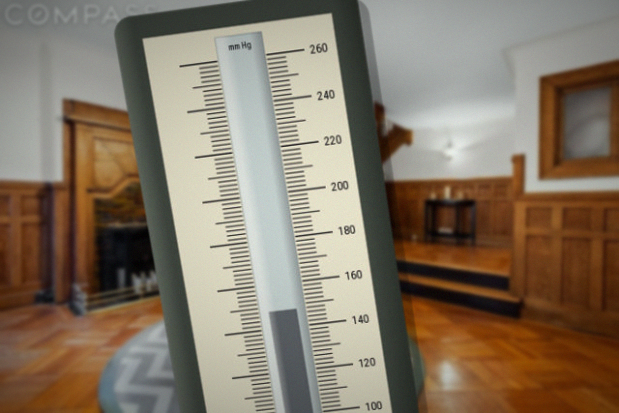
148 mmHg
